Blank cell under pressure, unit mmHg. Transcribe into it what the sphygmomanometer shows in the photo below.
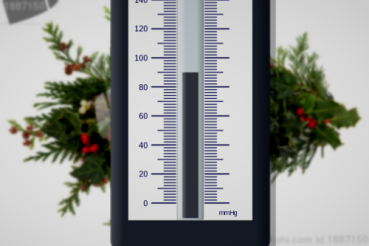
90 mmHg
